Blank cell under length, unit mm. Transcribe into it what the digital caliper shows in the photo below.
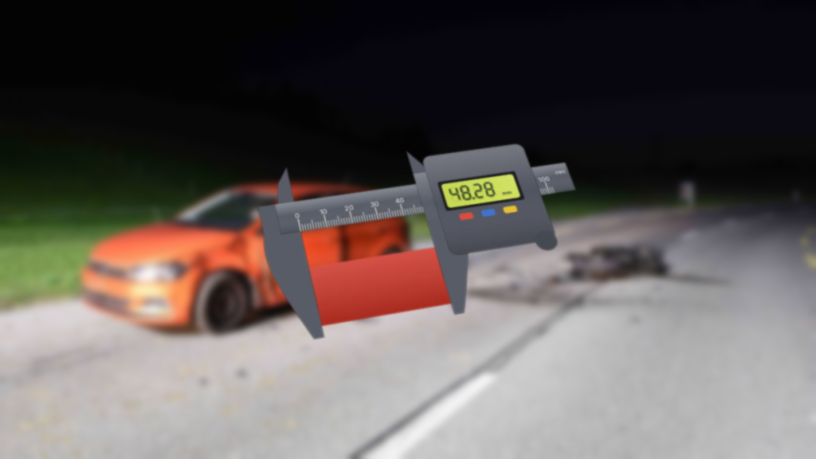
48.28 mm
